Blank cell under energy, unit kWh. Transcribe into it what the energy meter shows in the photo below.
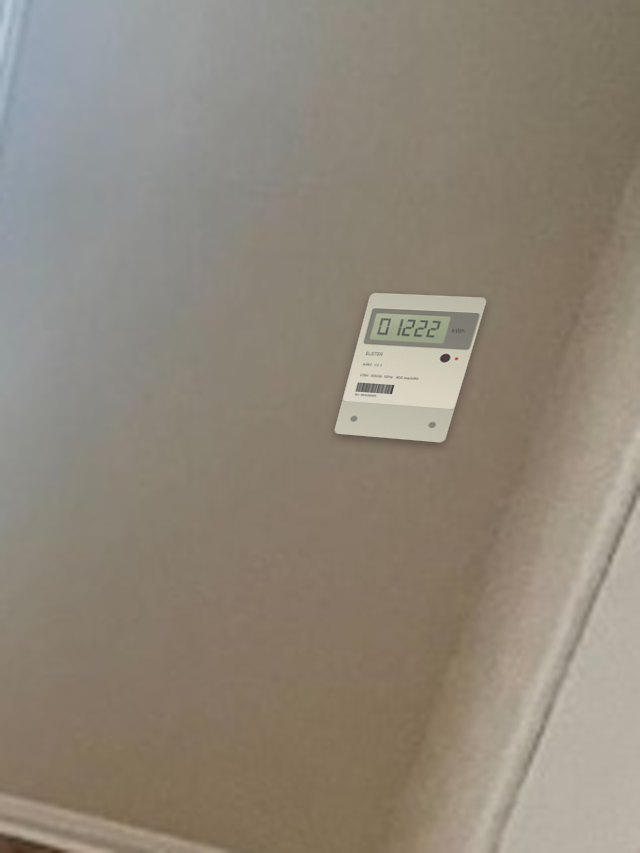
1222 kWh
